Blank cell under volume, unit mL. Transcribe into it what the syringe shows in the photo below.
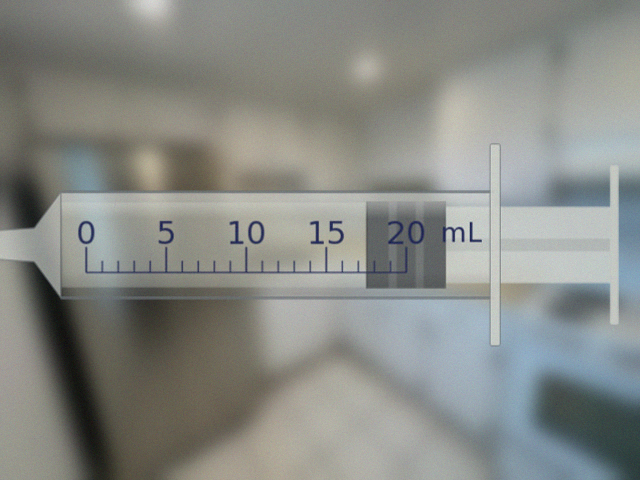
17.5 mL
